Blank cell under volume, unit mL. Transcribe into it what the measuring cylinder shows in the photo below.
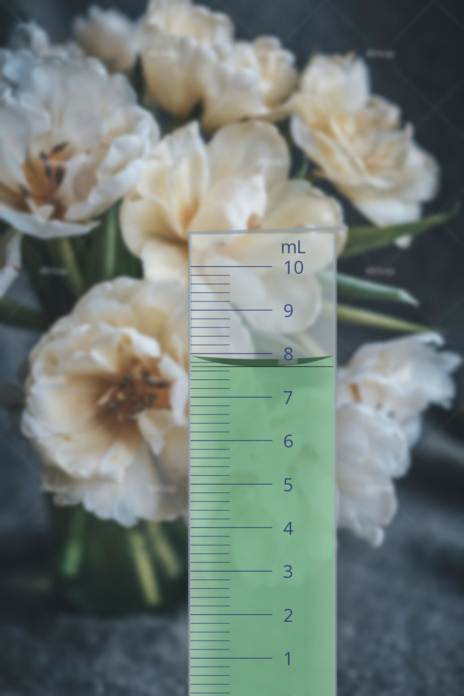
7.7 mL
